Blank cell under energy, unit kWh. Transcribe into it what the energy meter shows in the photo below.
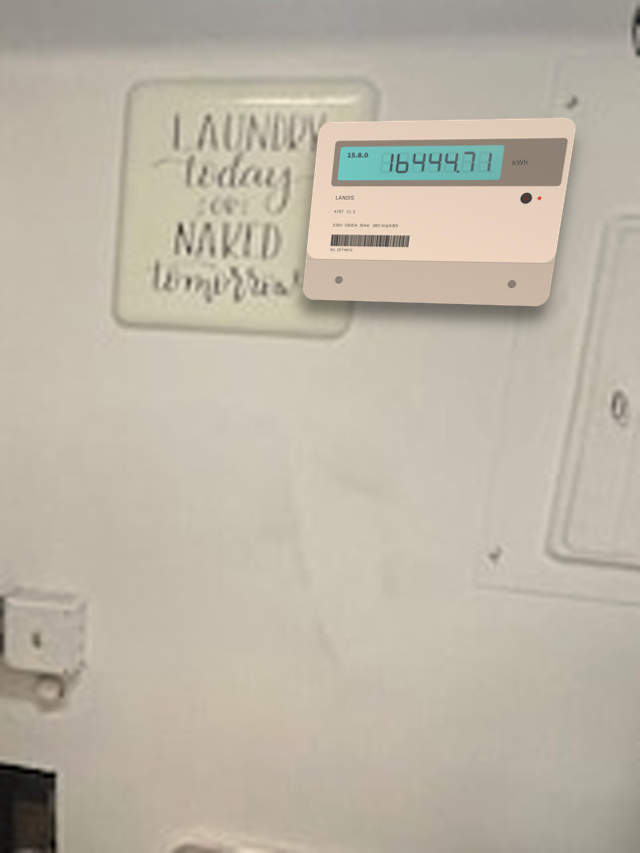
16444.71 kWh
